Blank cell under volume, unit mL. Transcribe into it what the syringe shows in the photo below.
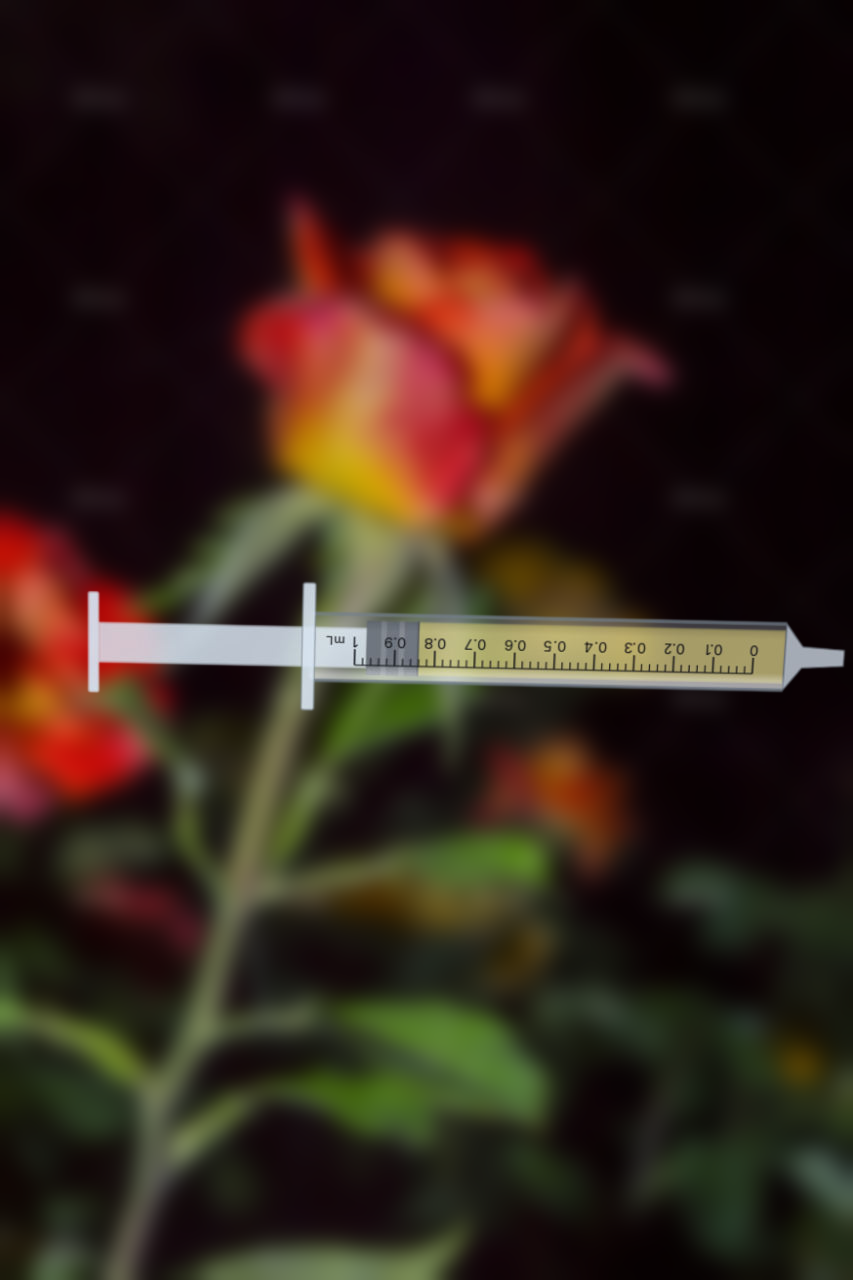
0.84 mL
